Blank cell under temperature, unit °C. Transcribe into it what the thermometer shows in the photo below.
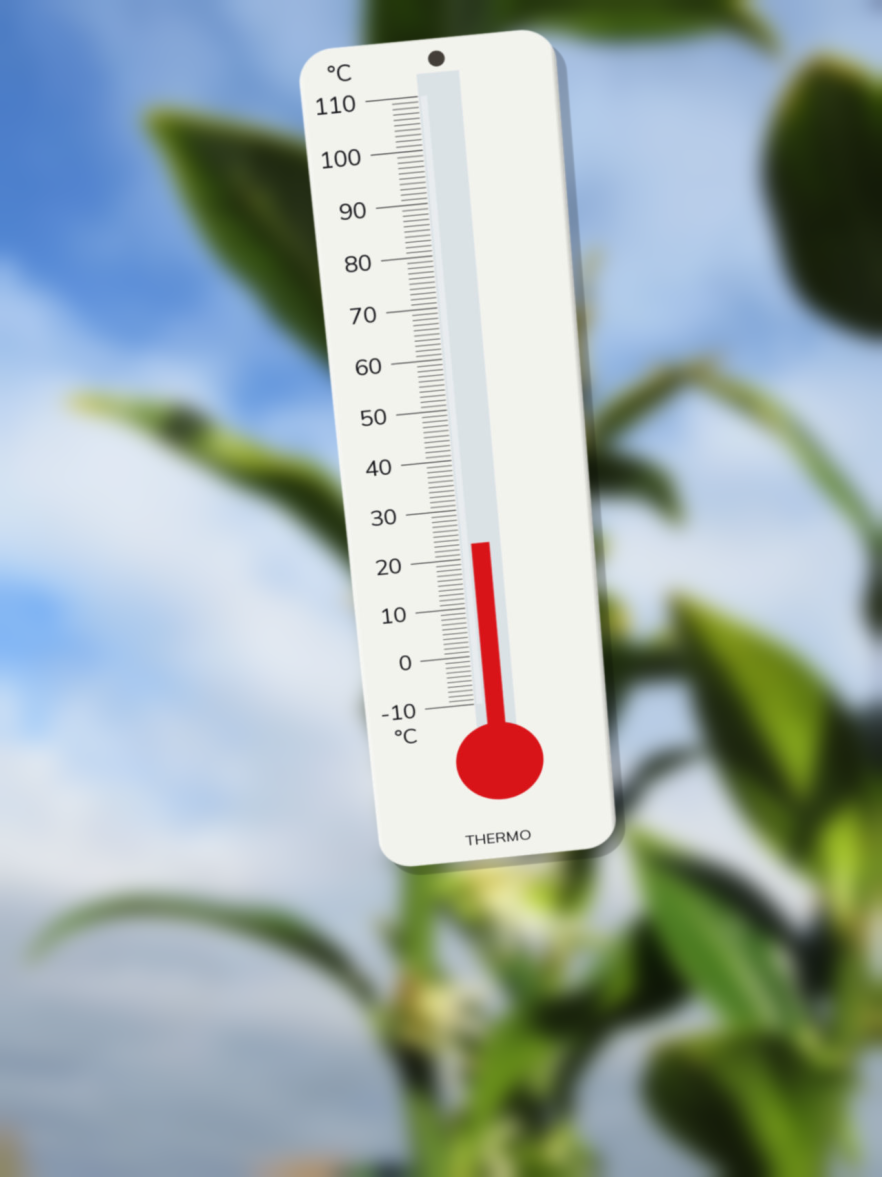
23 °C
